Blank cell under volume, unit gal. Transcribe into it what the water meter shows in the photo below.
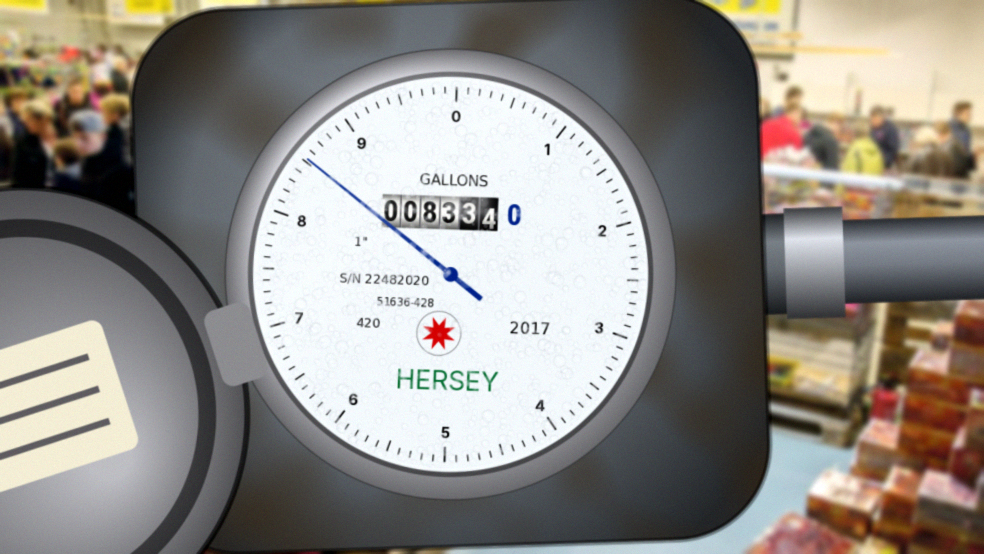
83338.5 gal
